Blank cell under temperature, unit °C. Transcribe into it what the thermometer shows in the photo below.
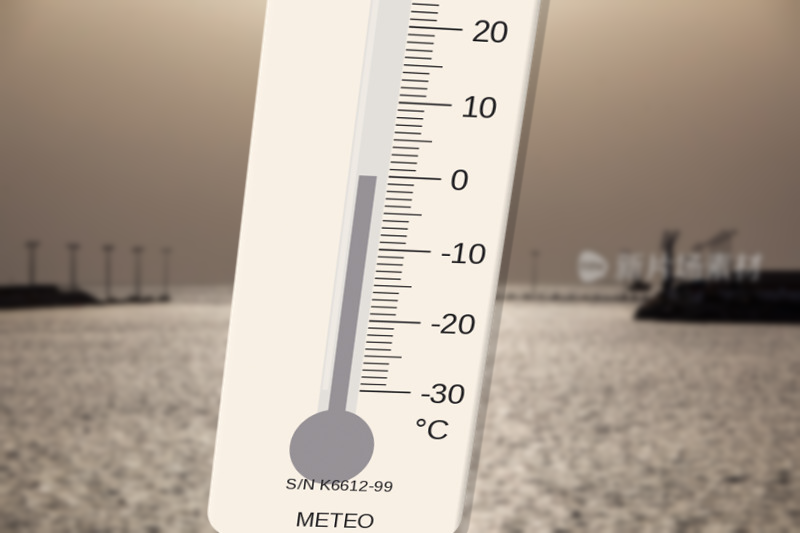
0 °C
